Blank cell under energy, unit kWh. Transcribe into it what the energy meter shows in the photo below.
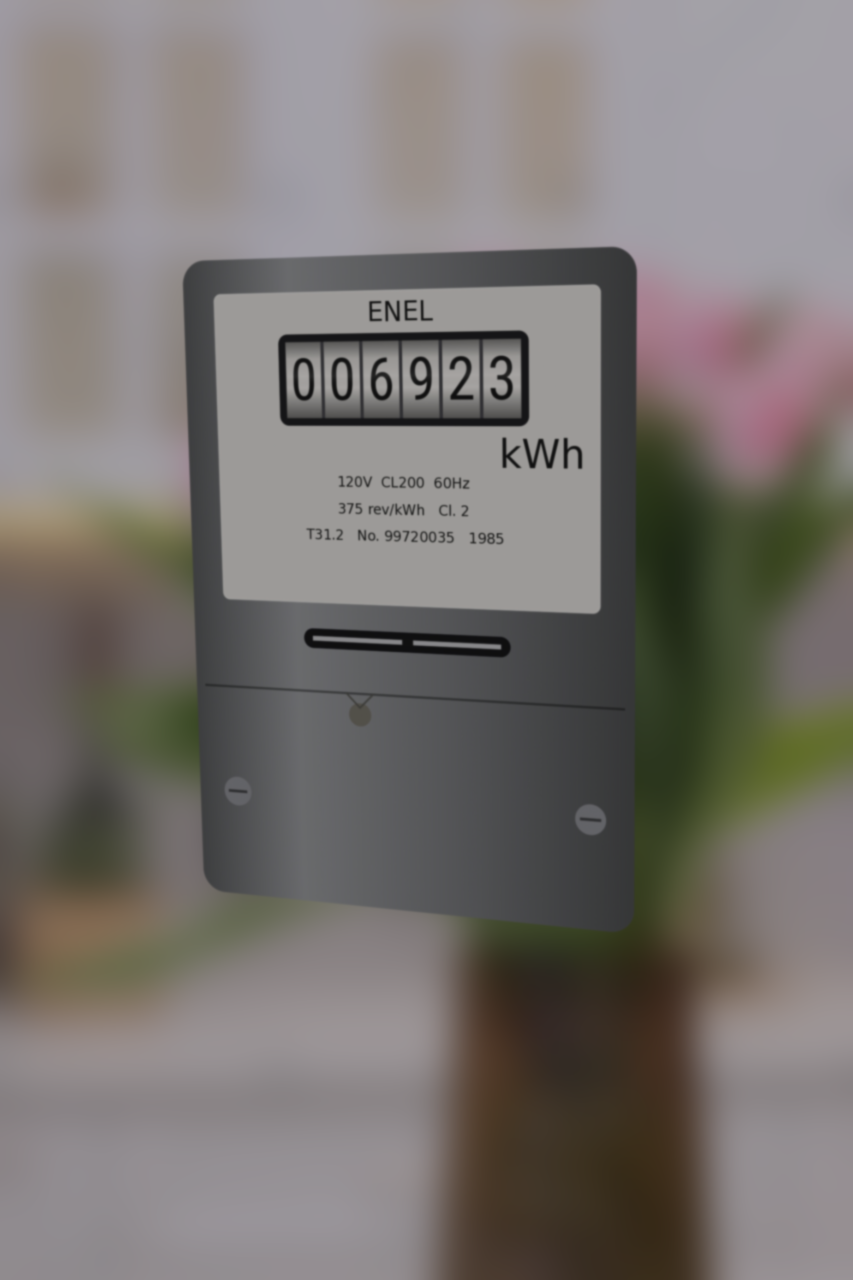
6923 kWh
